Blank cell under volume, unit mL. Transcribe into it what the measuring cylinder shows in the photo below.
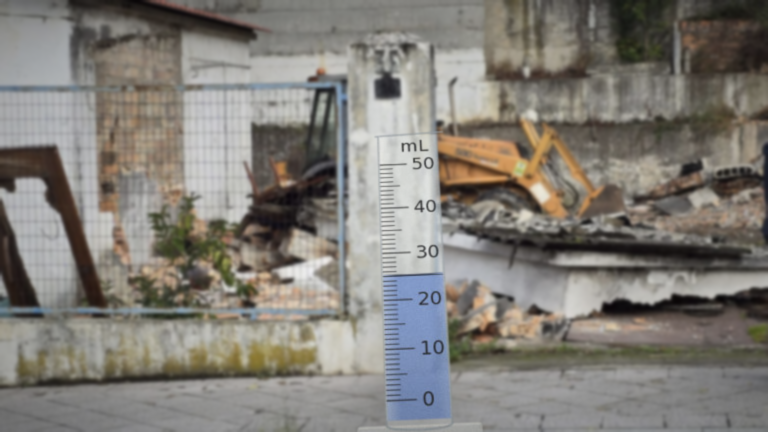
25 mL
